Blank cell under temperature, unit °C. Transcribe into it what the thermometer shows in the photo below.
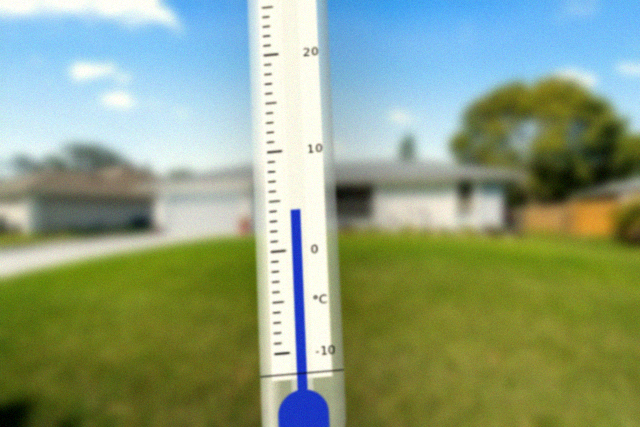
4 °C
